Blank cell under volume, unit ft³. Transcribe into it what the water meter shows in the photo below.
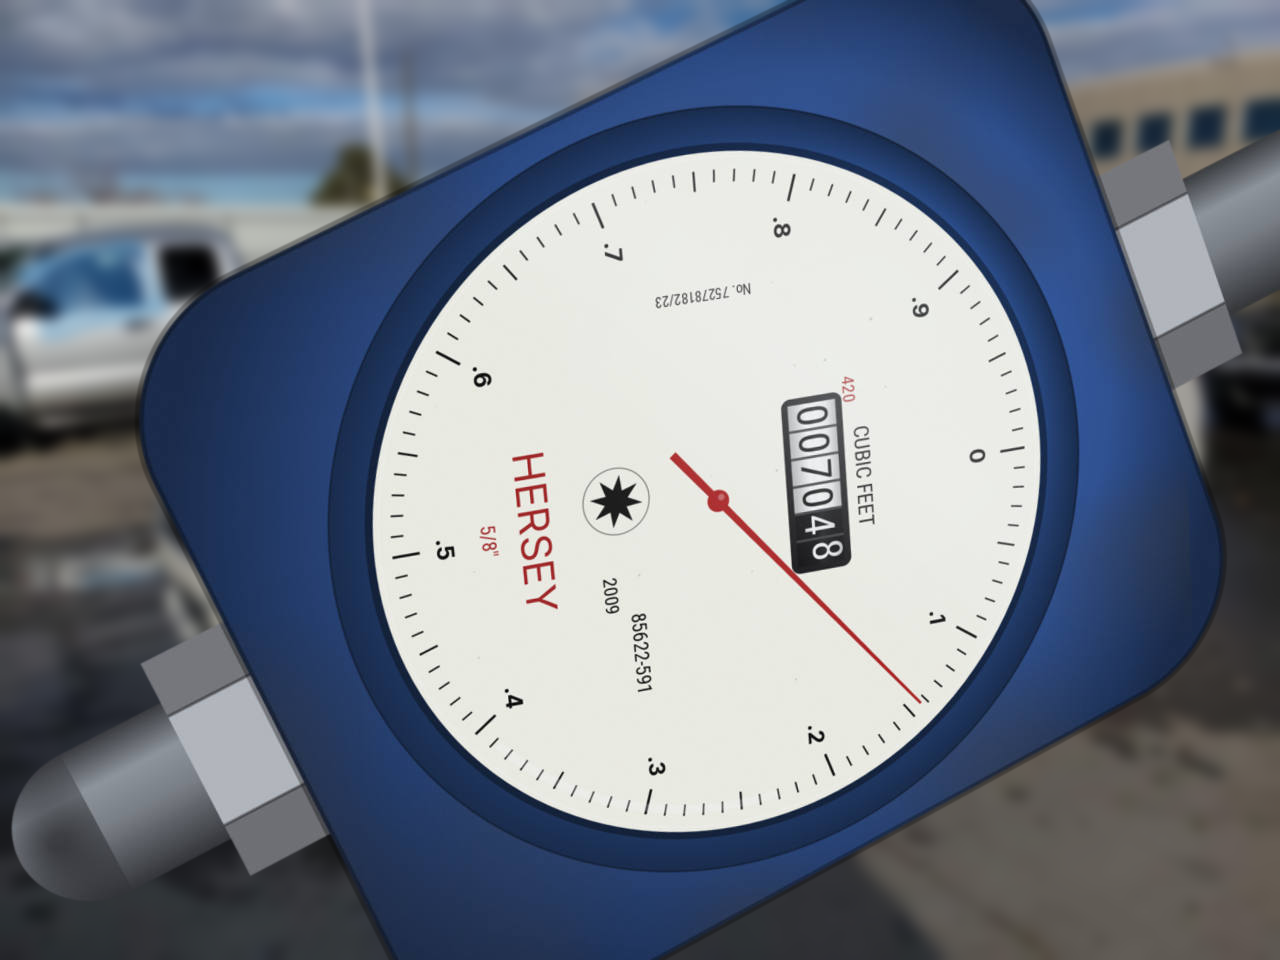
7048.14 ft³
